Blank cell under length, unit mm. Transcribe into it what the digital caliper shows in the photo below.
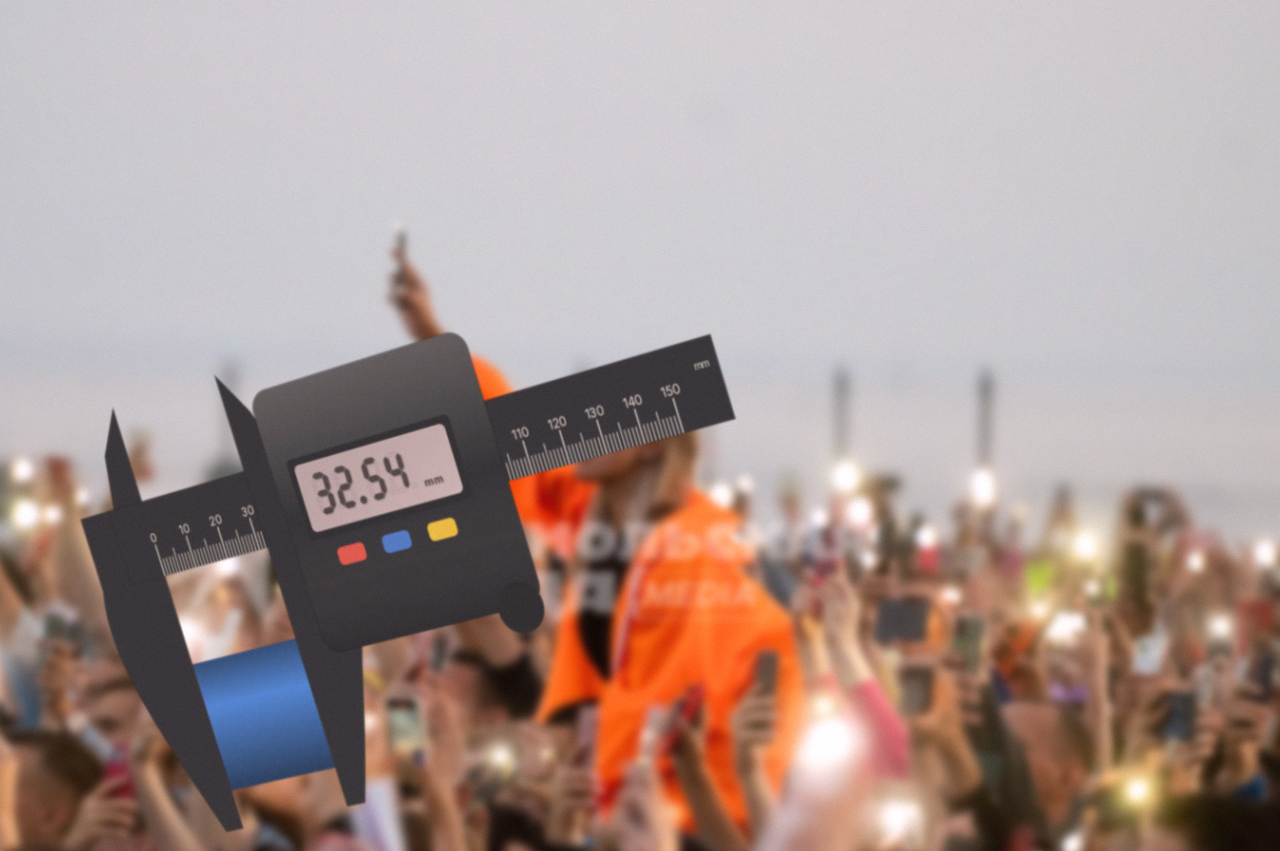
32.54 mm
